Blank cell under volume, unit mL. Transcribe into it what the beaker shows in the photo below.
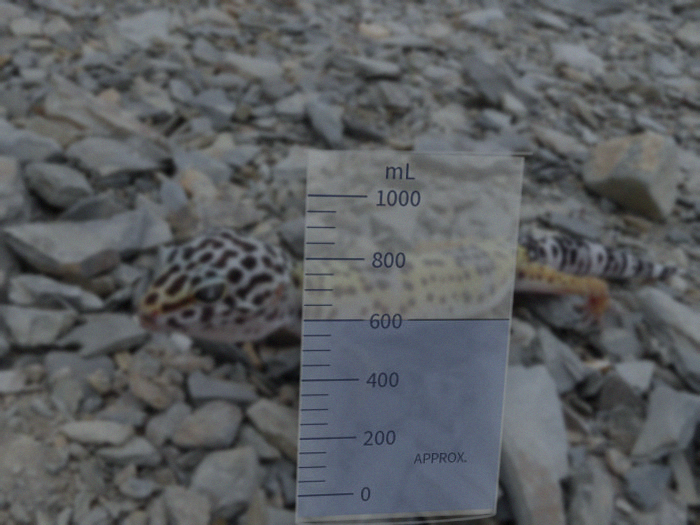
600 mL
